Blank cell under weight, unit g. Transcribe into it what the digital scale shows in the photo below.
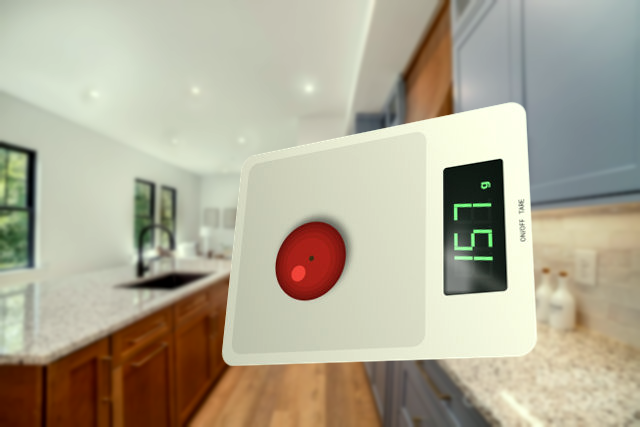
157 g
